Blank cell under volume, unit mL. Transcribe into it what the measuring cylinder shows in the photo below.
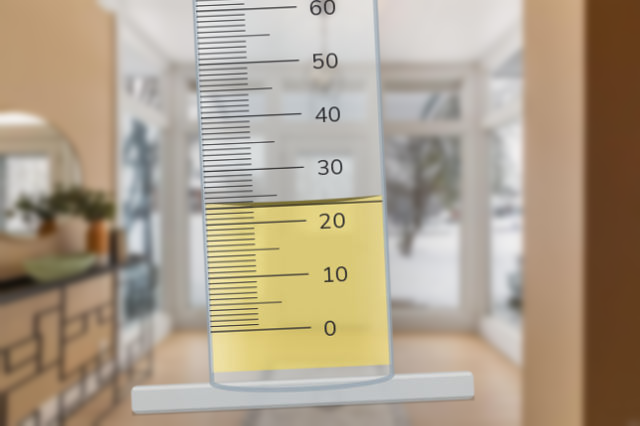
23 mL
